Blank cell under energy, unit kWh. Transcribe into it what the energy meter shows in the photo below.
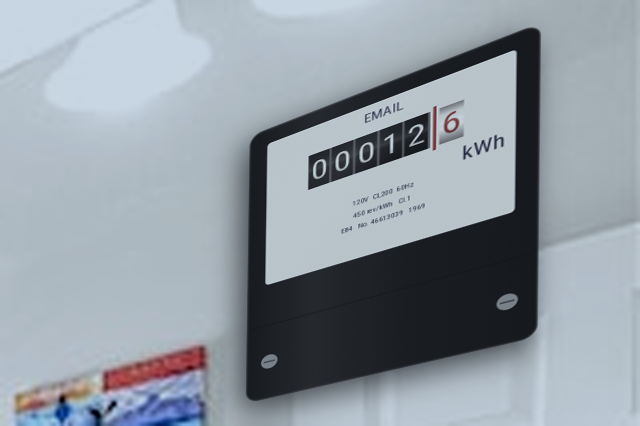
12.6 kWh
